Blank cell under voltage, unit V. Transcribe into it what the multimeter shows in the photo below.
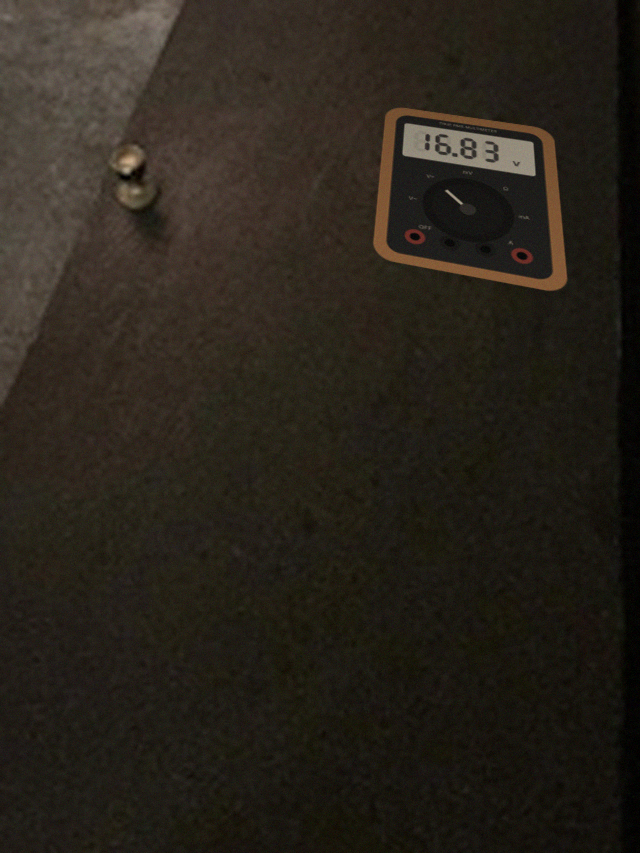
16.83 V
